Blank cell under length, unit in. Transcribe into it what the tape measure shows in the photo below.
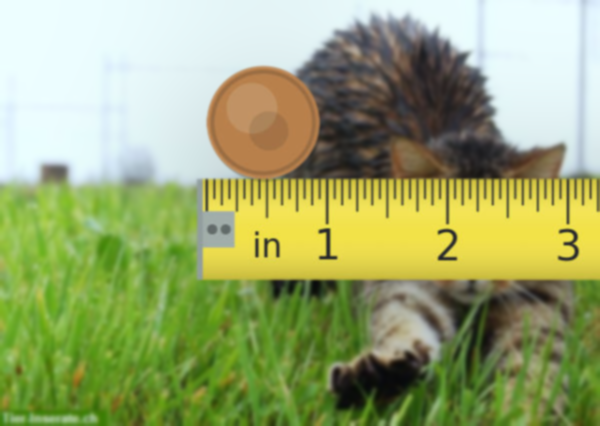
0.9375 in
